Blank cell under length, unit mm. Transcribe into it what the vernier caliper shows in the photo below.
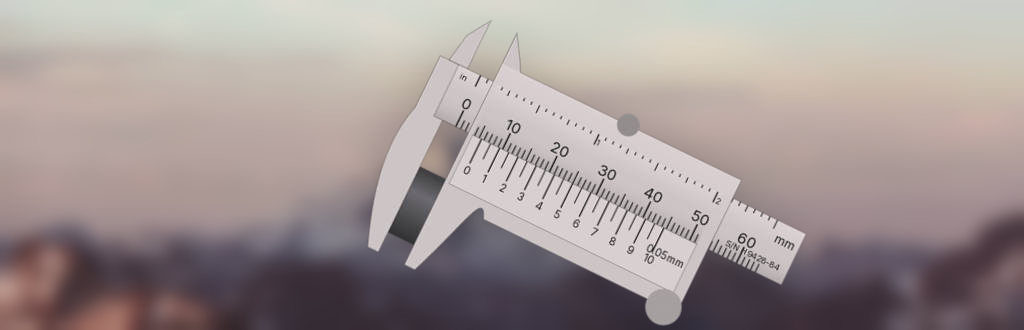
5.5 mm
